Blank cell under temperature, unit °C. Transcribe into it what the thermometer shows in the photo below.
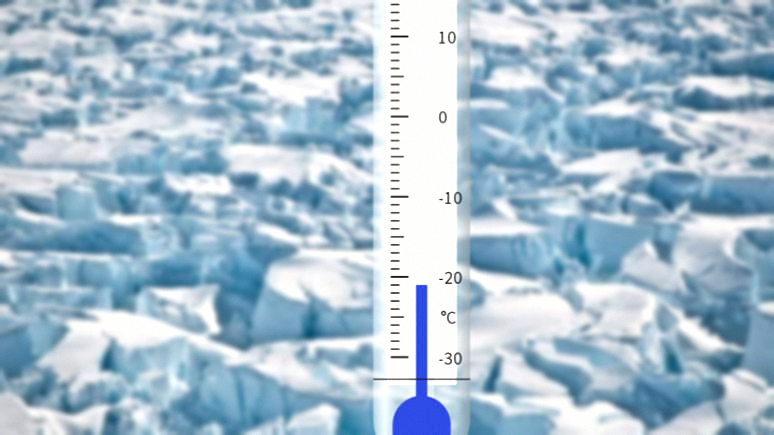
-21 °C
